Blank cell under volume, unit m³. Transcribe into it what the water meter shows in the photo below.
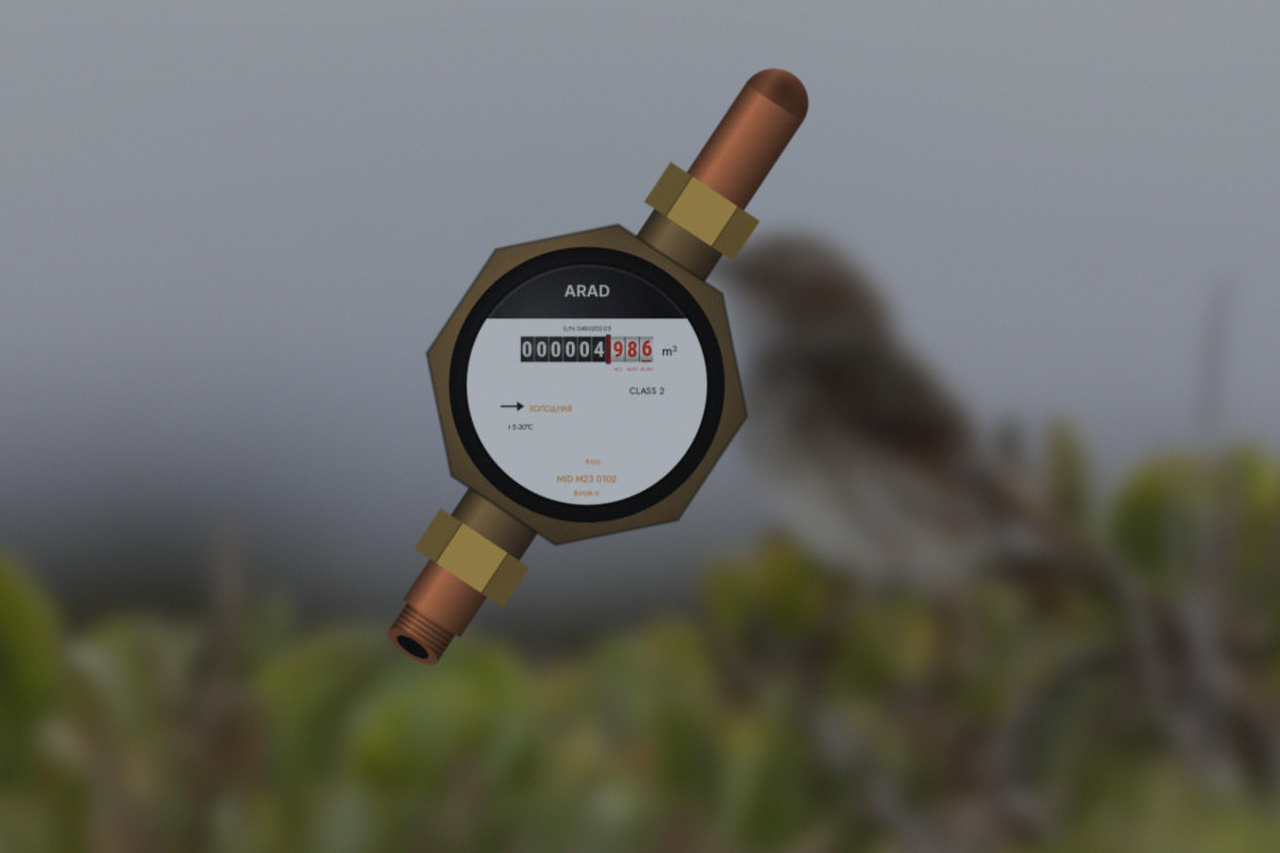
4.986 m³
